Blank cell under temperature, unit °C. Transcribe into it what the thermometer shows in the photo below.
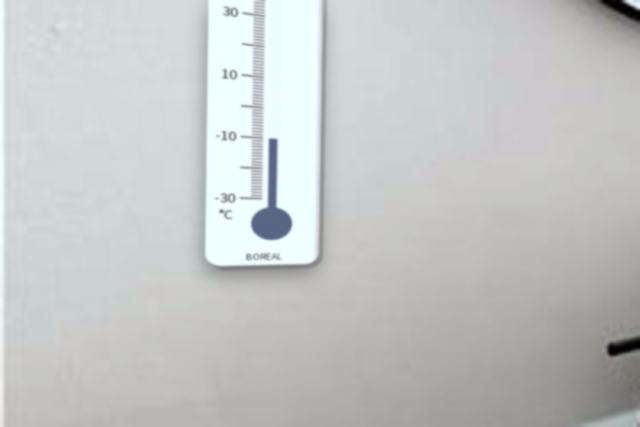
-10 °C
